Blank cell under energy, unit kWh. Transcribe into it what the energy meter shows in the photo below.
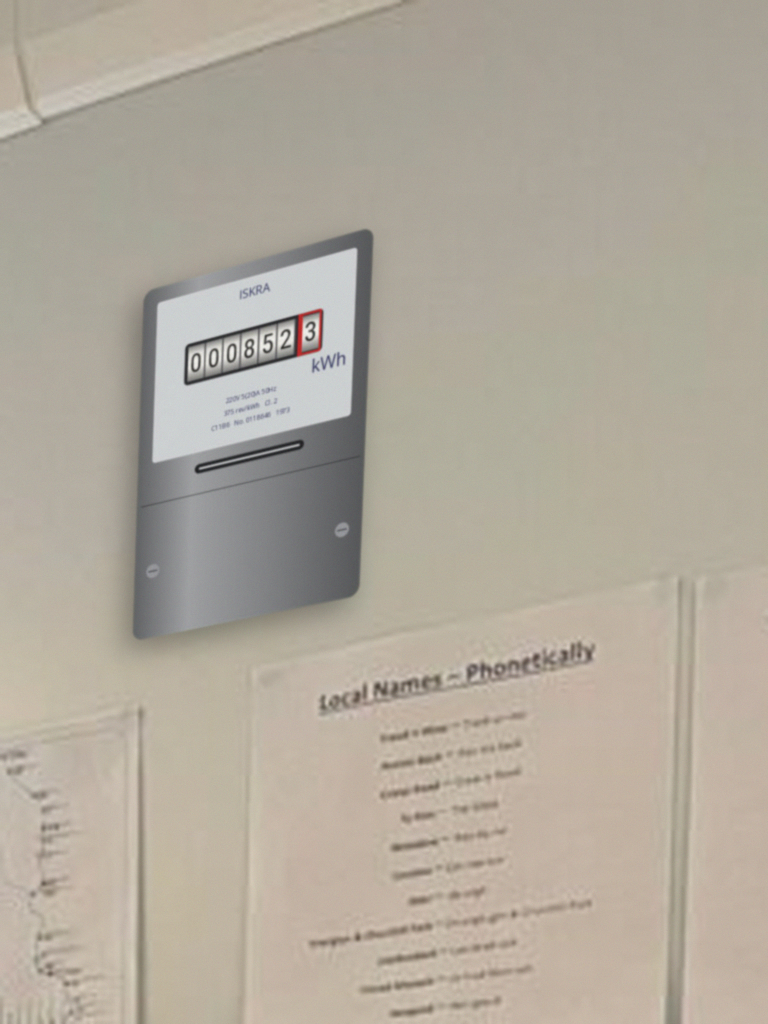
852.3 kWh
